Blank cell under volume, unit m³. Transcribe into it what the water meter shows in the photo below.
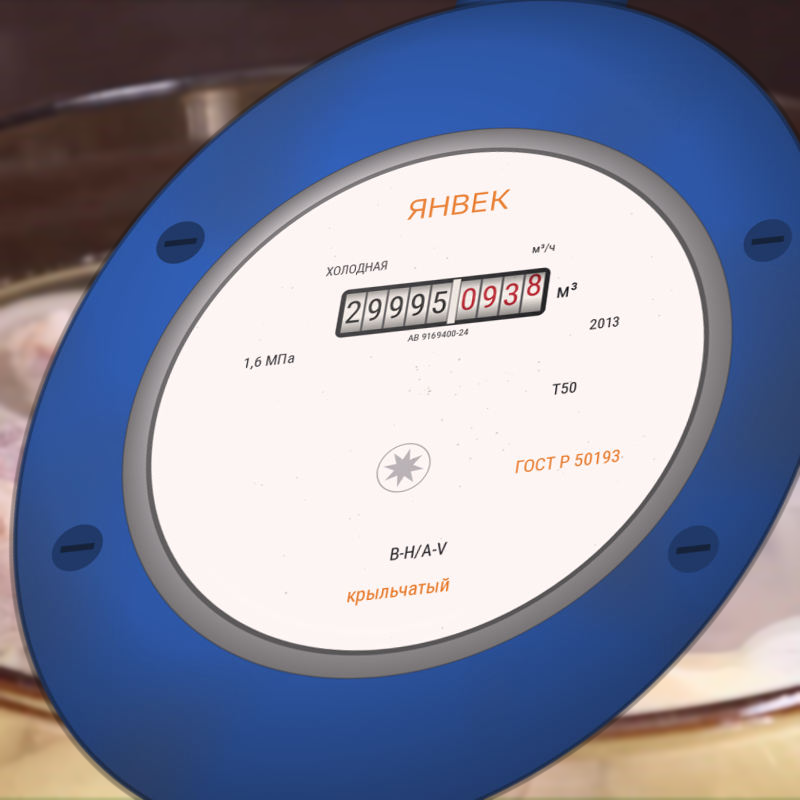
29995.0938 m³
